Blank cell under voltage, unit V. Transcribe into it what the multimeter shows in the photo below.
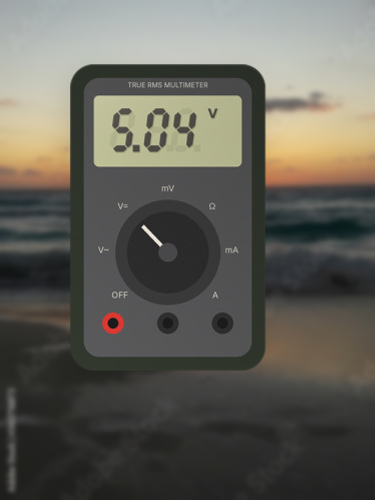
5.04 V
